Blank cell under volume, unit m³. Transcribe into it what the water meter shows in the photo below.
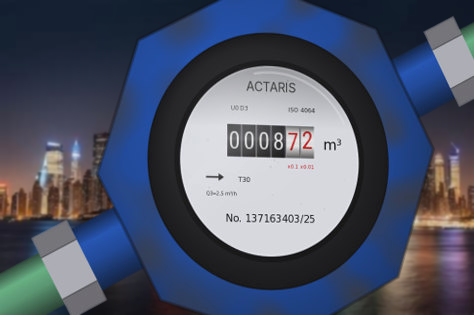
8.72 m³
